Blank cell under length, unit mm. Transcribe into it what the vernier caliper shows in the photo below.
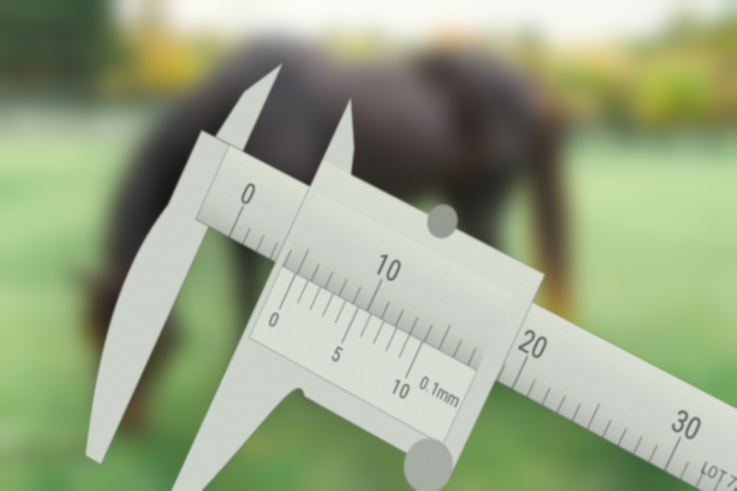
4.9 mm
